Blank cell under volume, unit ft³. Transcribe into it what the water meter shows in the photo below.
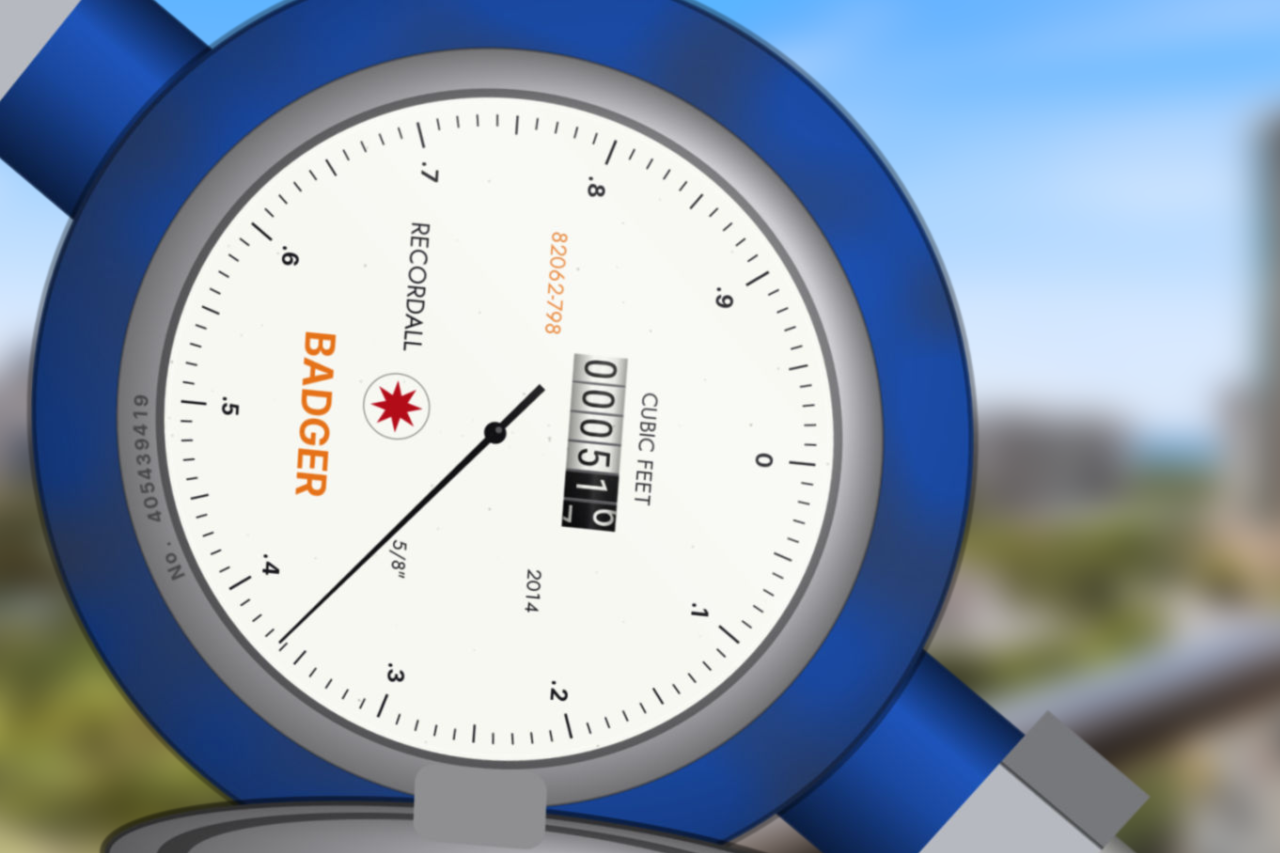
516.36 ft³
